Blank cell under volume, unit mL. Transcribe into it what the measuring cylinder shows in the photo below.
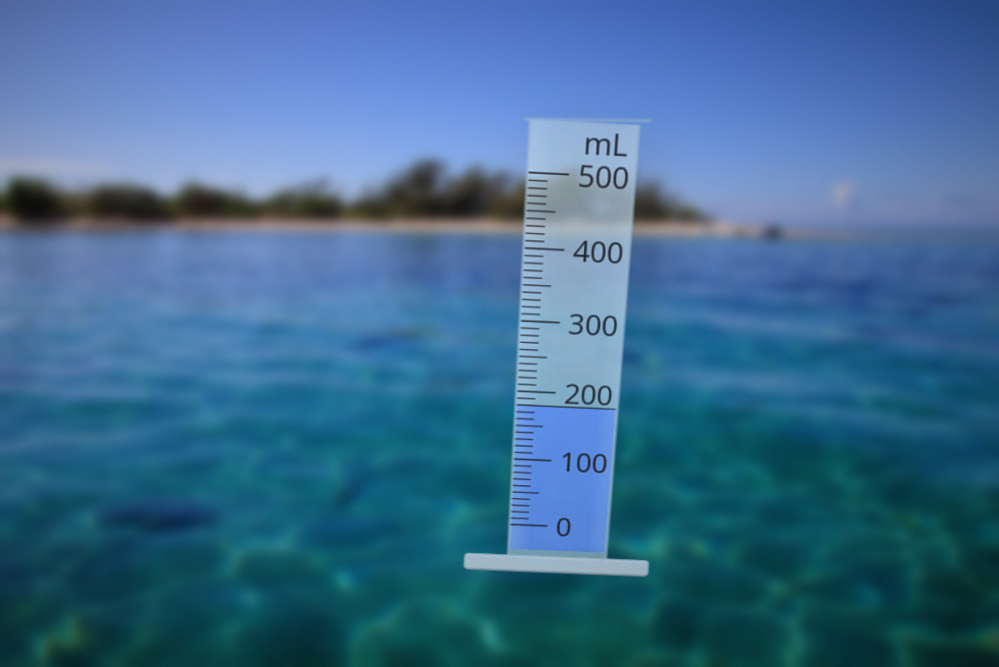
180 mL
